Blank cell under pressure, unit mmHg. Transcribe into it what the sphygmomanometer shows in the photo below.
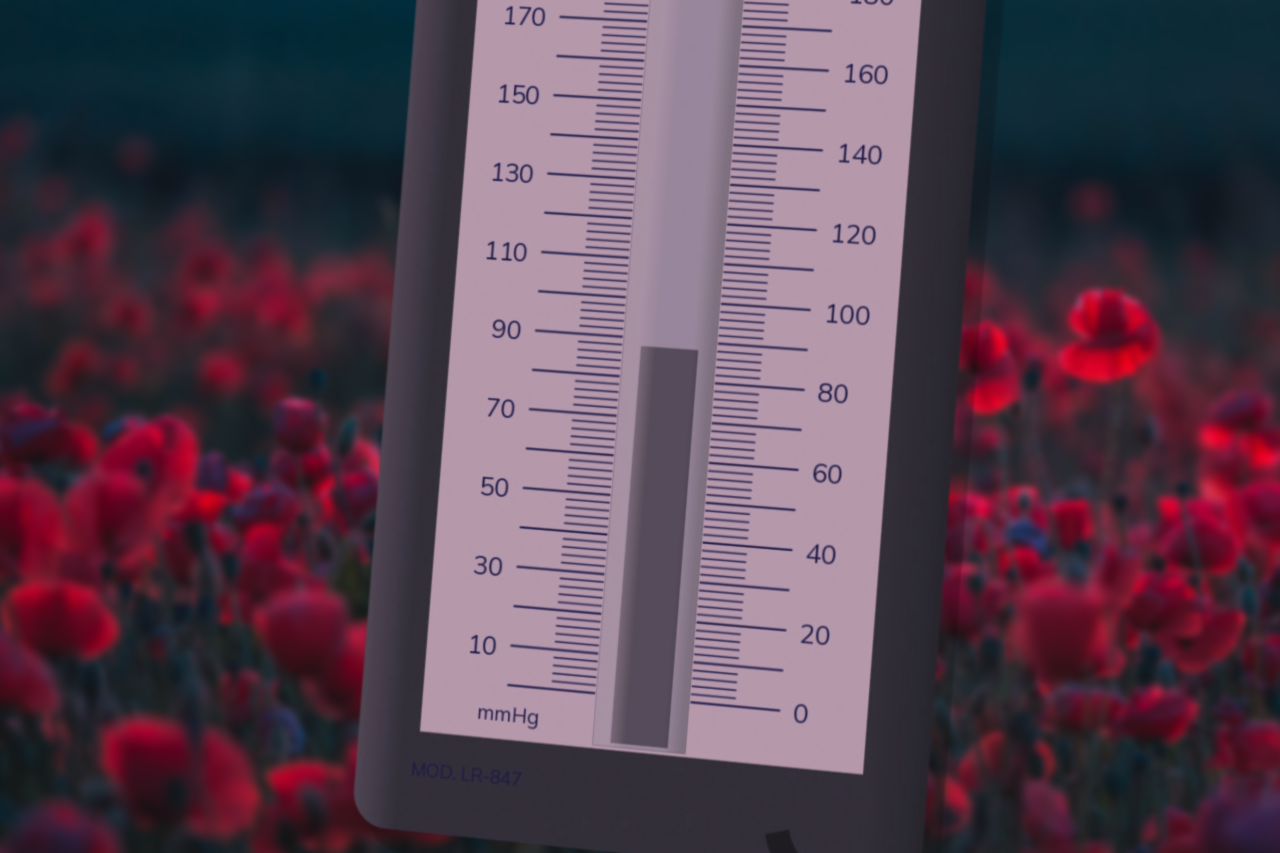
88 mmHg
